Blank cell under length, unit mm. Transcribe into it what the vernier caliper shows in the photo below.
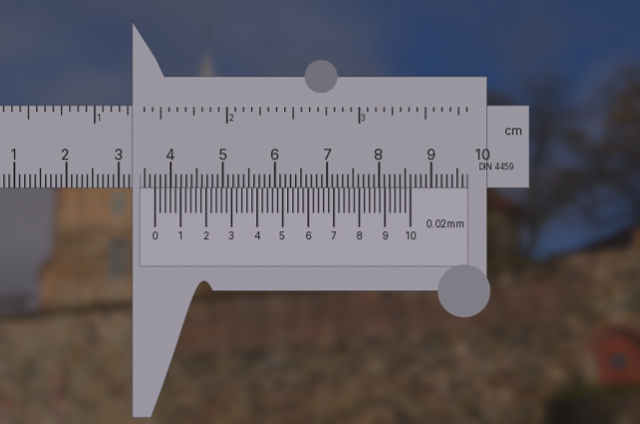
37.0 mm
